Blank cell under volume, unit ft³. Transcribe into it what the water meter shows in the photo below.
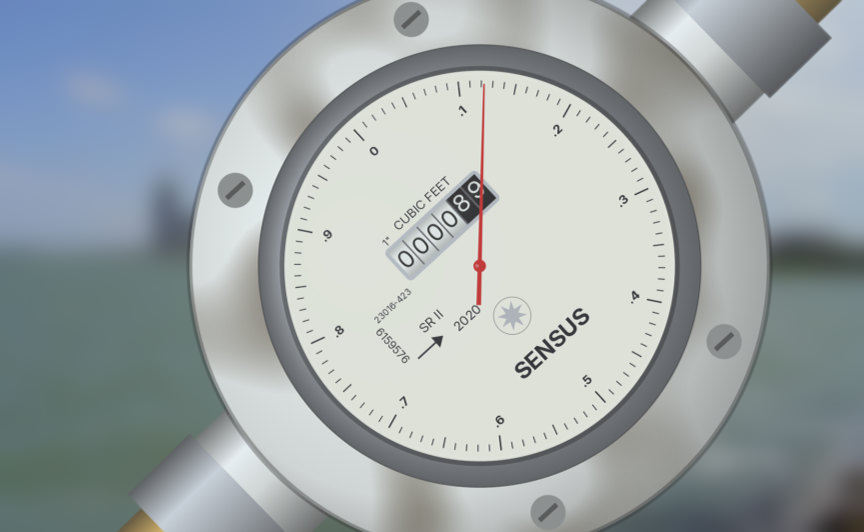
89.12 ft³
